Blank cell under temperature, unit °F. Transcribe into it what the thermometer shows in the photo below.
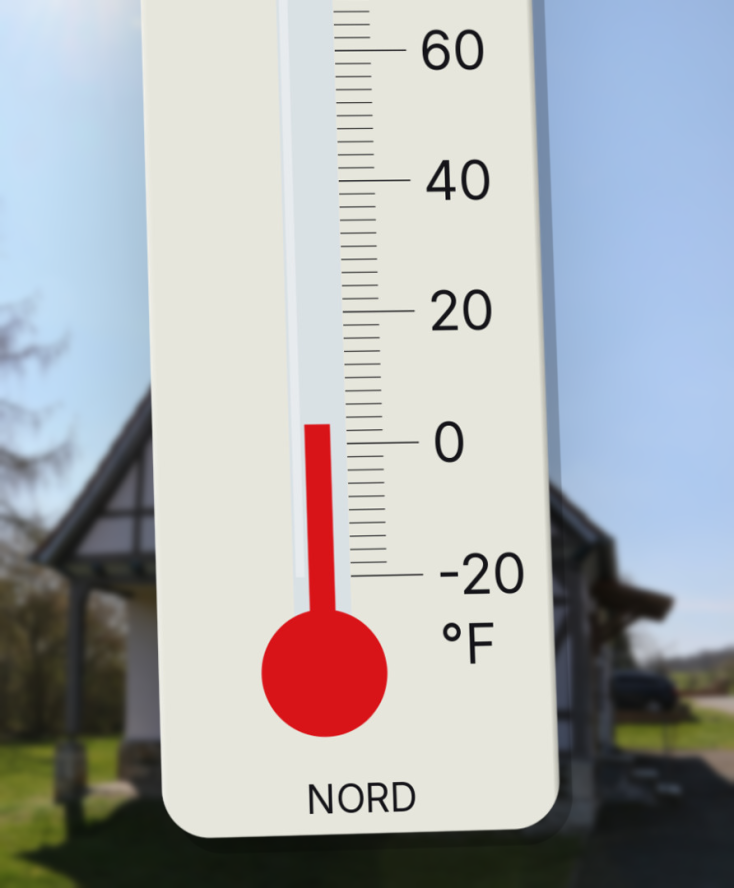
3 °F
